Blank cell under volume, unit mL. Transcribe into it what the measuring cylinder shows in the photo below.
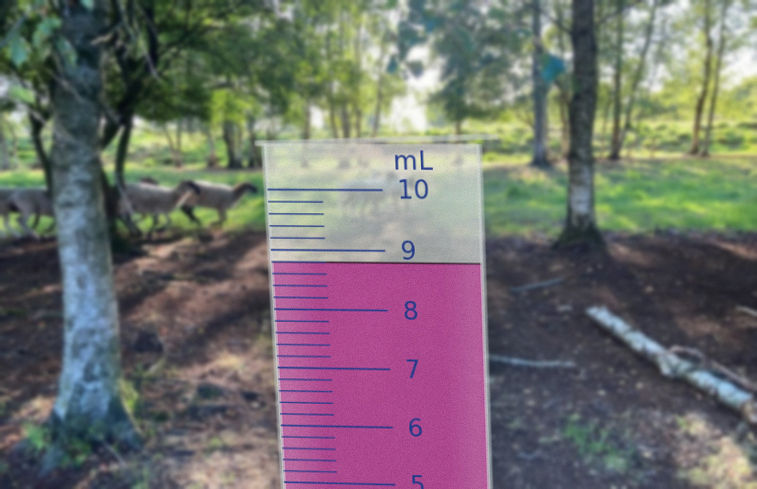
8.8 mL
